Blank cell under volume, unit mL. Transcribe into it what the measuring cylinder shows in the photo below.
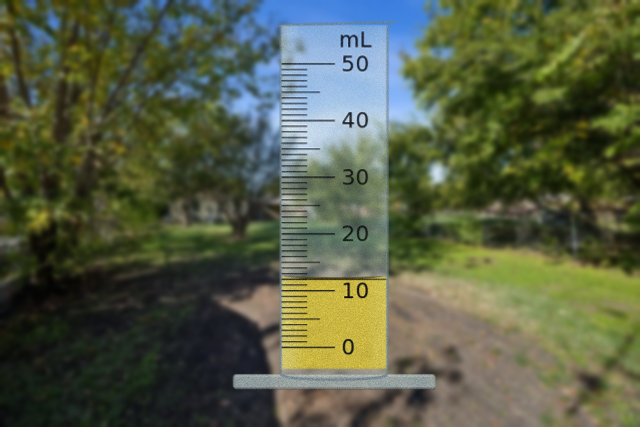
12 mL
